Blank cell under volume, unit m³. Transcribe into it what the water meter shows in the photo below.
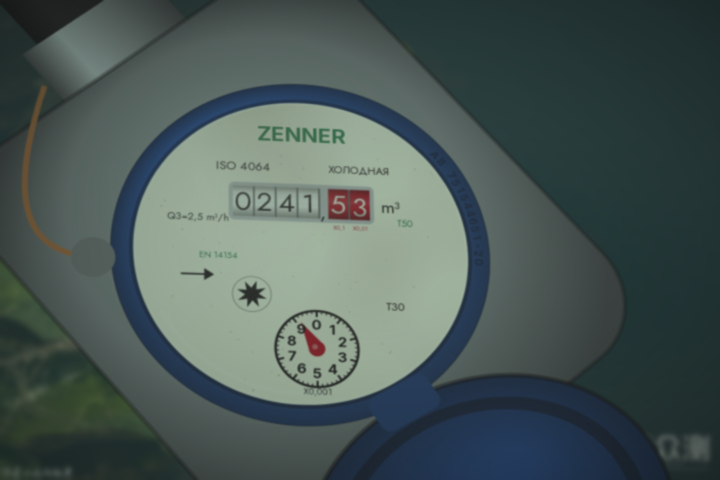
241.529 m³
